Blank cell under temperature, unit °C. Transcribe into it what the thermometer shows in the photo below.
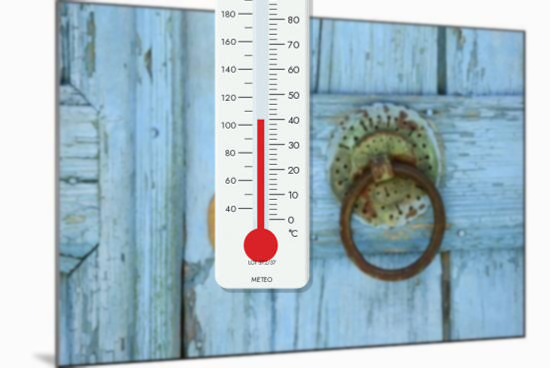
40 °C
